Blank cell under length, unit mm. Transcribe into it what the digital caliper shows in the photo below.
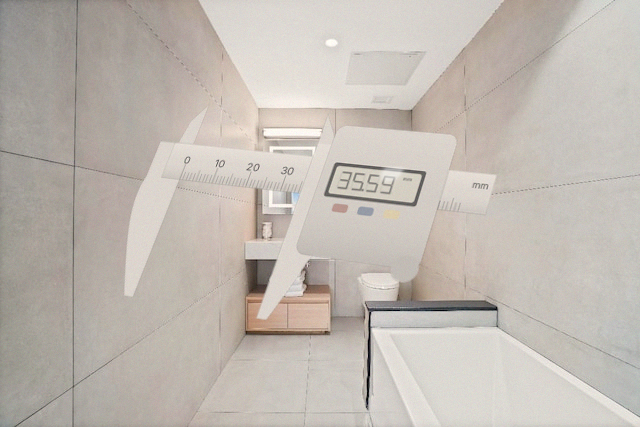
35.59 mm
